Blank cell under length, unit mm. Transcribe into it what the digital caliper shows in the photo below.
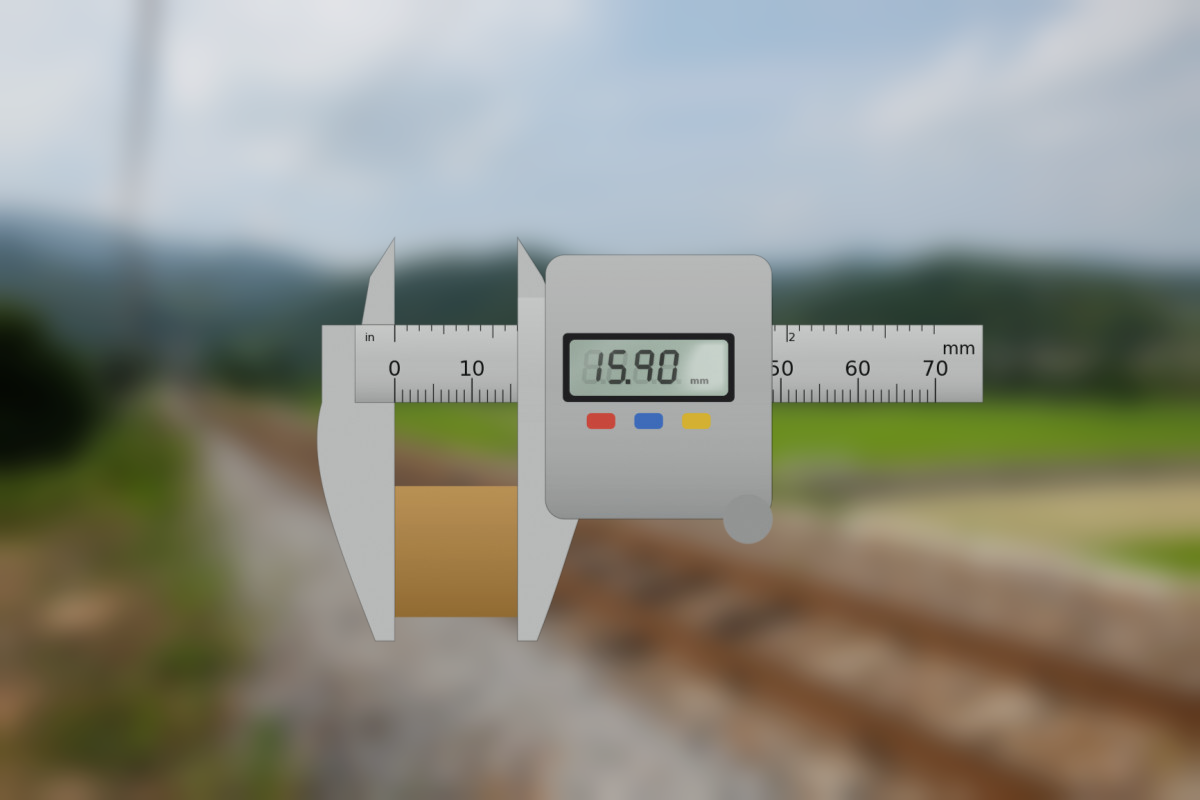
15.90 mm
